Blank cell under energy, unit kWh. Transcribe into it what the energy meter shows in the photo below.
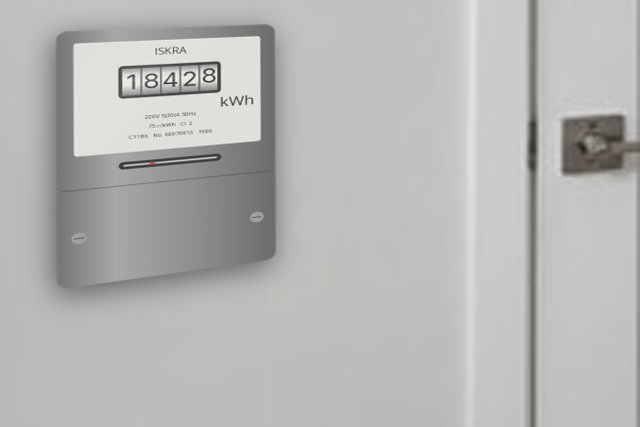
18428 kWh
